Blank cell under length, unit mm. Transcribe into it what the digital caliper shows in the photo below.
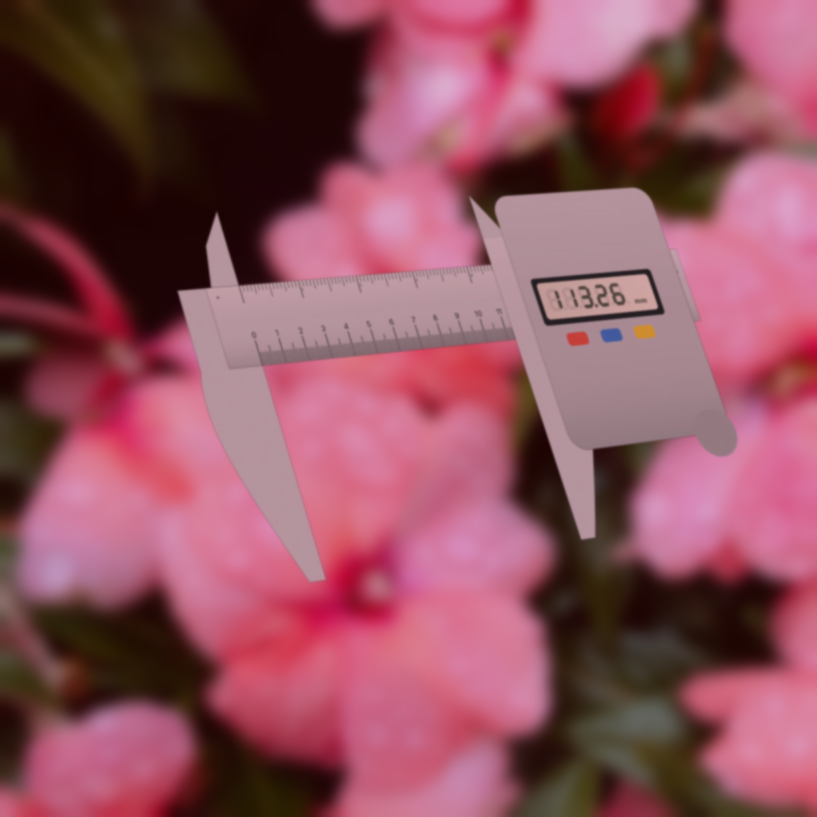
113.26 mm
